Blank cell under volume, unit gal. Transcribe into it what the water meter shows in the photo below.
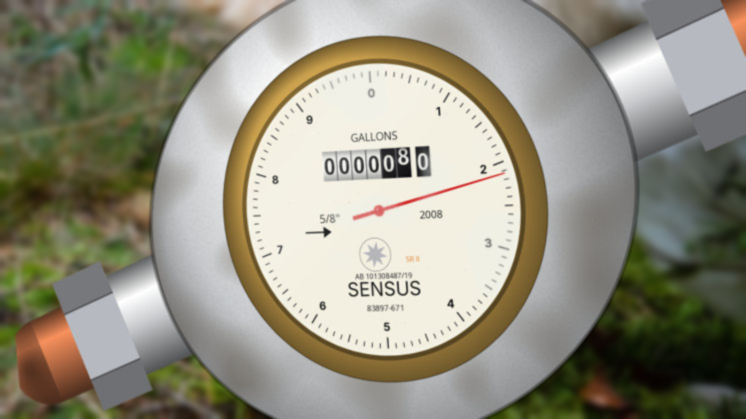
82.1 gal
